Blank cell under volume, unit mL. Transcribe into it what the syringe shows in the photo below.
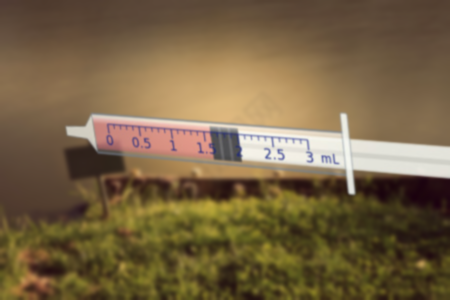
1.6 mL
